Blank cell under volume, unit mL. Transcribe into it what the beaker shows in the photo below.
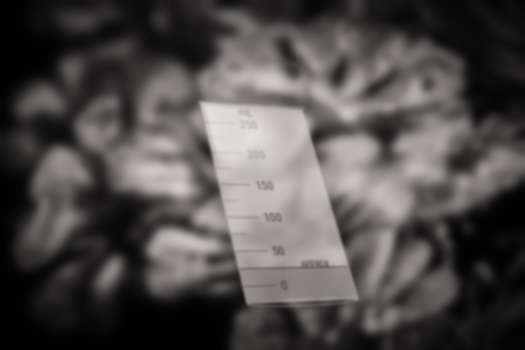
25 mL
